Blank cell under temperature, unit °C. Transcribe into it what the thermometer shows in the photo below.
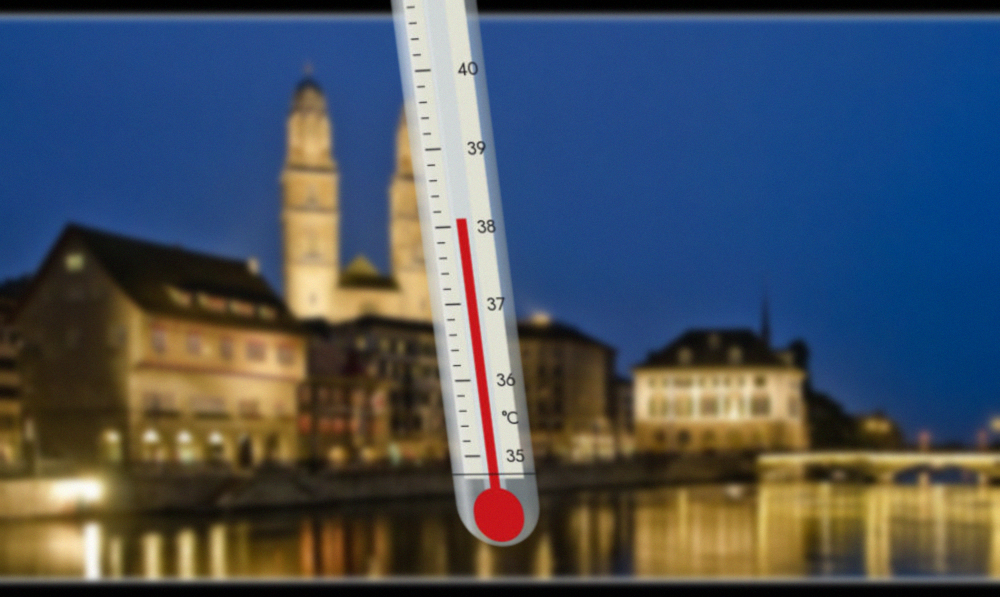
38.1 °C
